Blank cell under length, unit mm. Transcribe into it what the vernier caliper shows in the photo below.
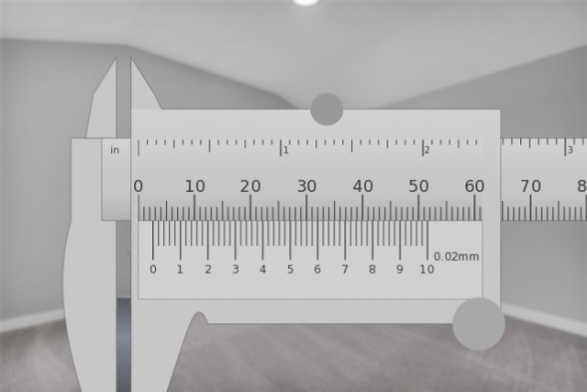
2.6 mm
